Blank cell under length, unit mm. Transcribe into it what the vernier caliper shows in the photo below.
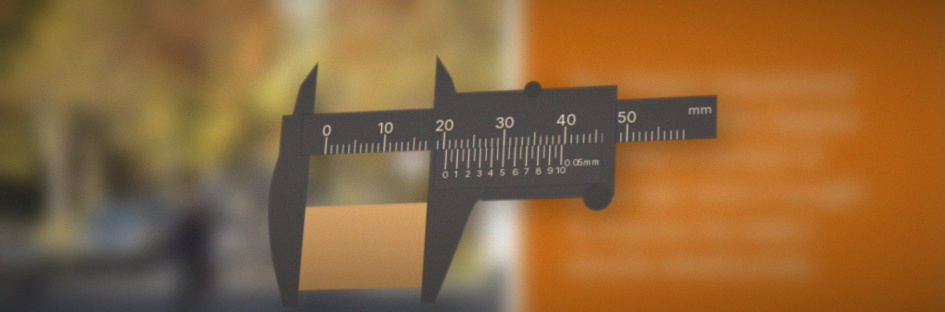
20.5 mm
